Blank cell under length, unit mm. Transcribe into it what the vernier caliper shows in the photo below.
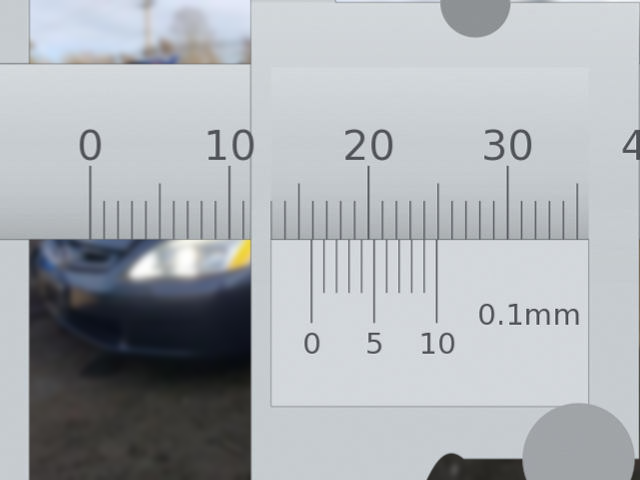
15.9 mm
